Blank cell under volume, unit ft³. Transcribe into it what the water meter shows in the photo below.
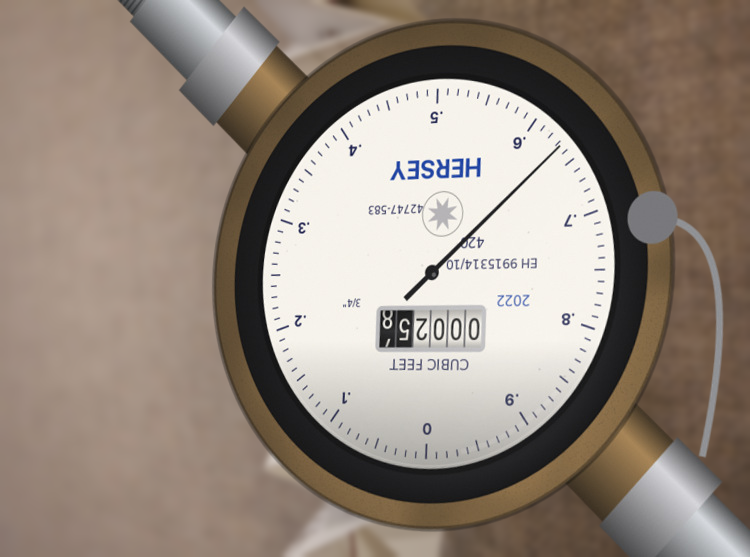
257.63 ft³
